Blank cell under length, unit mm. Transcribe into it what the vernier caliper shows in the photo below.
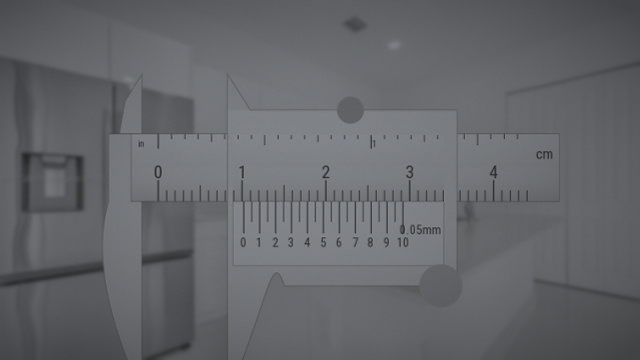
10.2 mm
